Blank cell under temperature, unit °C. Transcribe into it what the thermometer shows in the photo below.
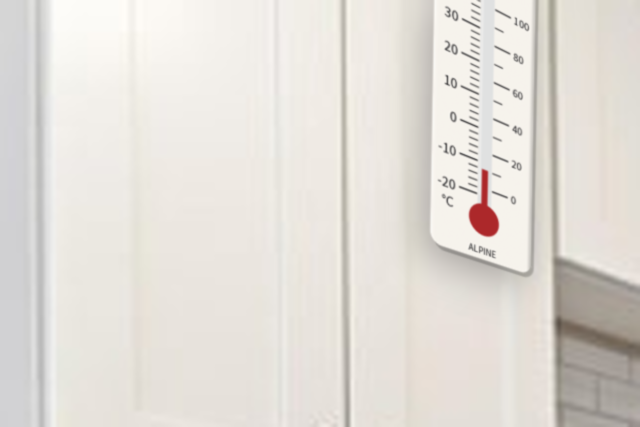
-12 °C
